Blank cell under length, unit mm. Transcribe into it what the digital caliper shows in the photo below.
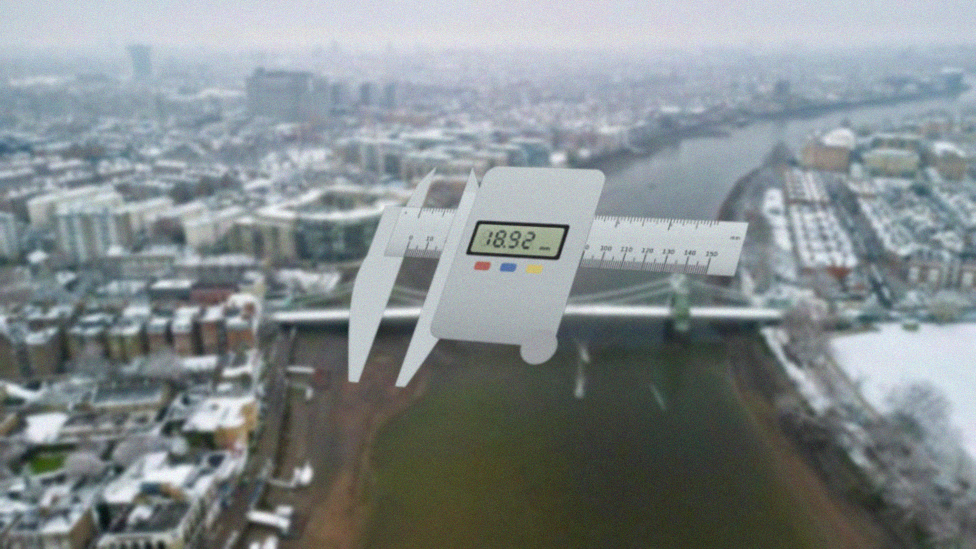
18.92 mm
